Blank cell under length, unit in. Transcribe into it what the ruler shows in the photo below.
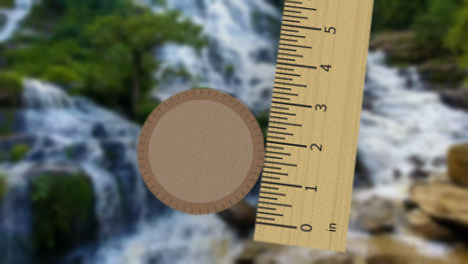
3.125 in
